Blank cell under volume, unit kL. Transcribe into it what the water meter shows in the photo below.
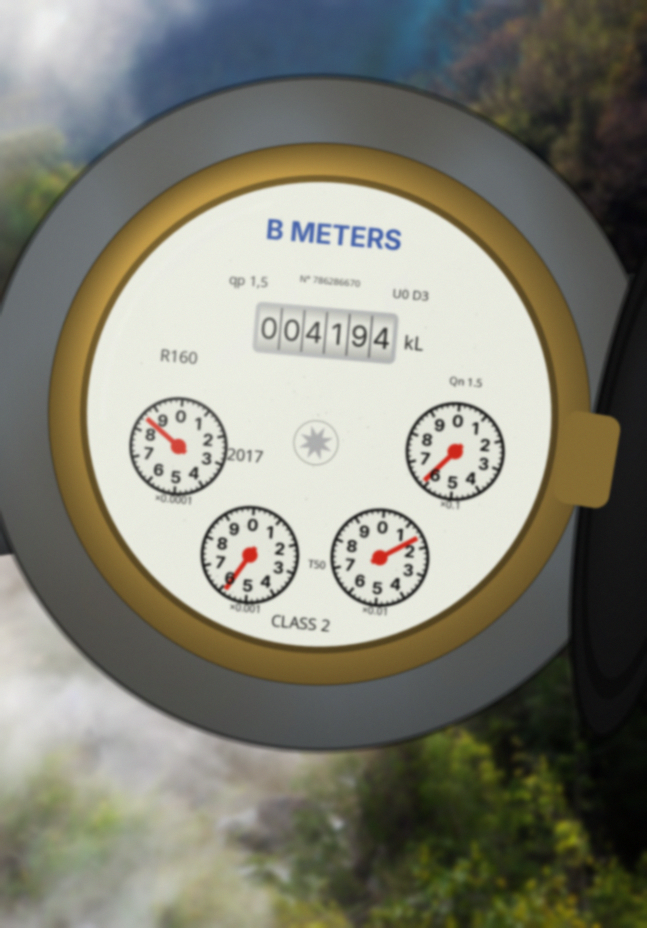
4194.6158 kL
